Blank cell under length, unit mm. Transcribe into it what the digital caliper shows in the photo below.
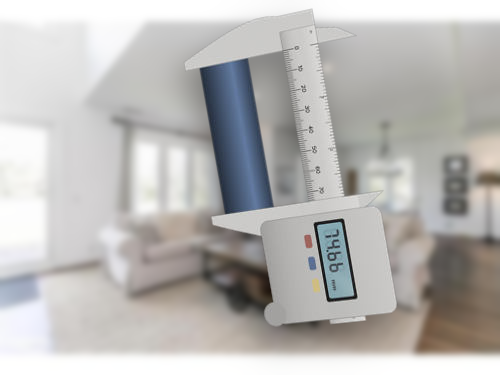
74.66 mm
